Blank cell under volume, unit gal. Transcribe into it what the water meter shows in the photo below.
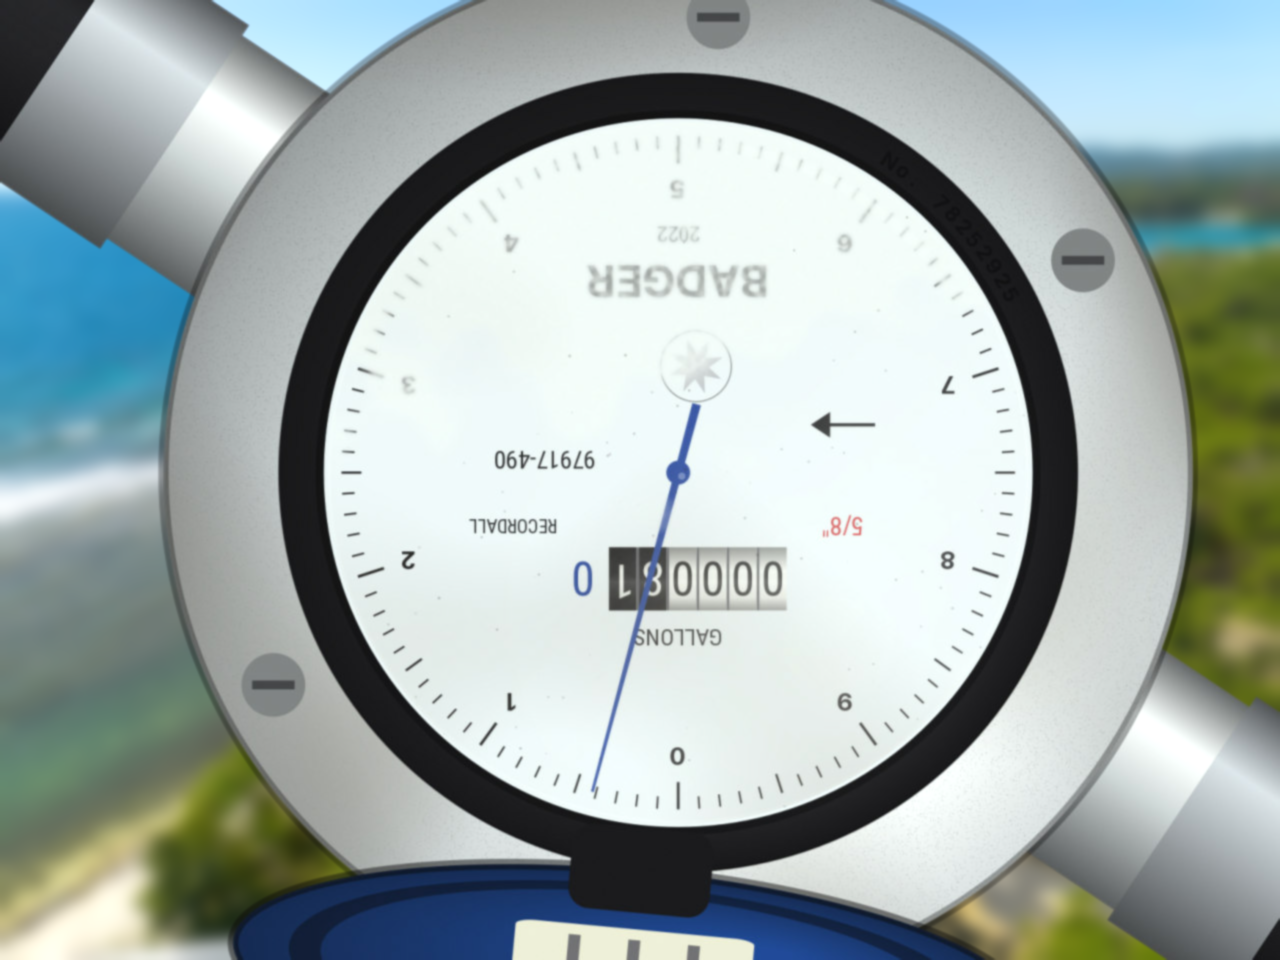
810.4 gal
